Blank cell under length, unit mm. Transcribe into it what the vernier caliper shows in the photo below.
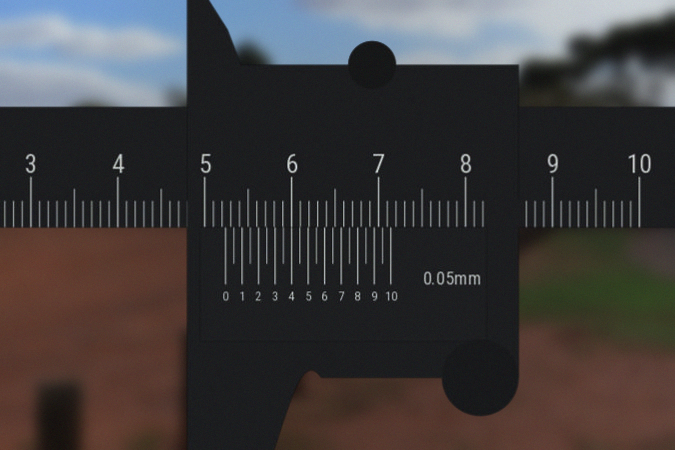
52.4 mm
